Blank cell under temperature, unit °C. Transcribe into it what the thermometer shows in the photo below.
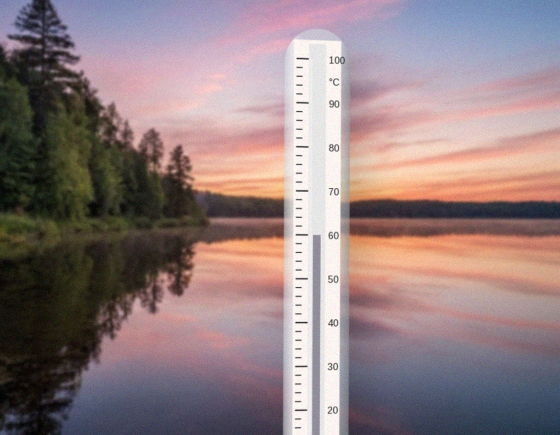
60 °C
